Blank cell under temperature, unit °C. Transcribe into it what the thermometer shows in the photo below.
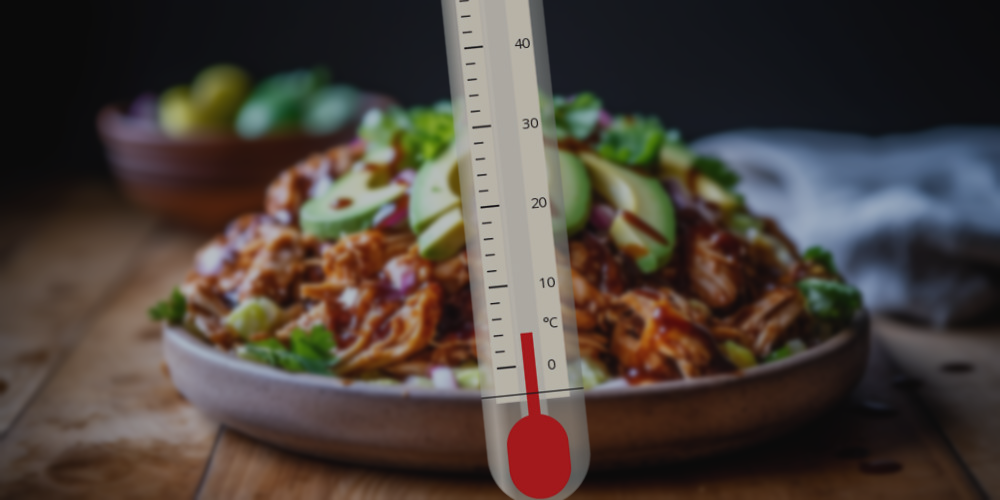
4 °C
